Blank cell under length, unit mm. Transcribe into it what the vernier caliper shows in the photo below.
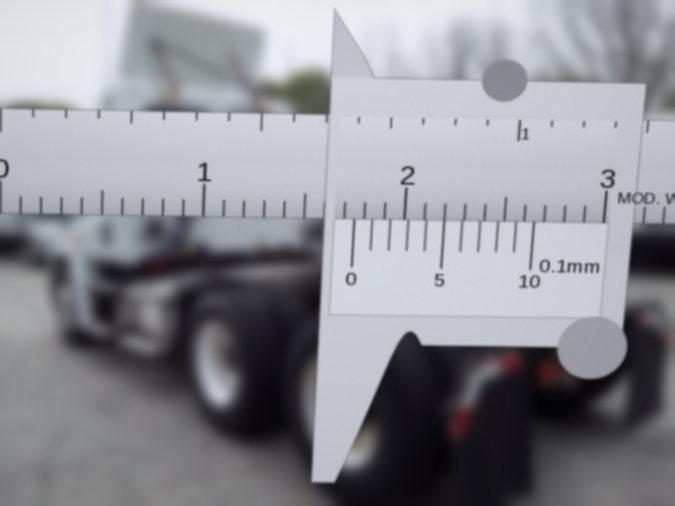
17.5 mm
